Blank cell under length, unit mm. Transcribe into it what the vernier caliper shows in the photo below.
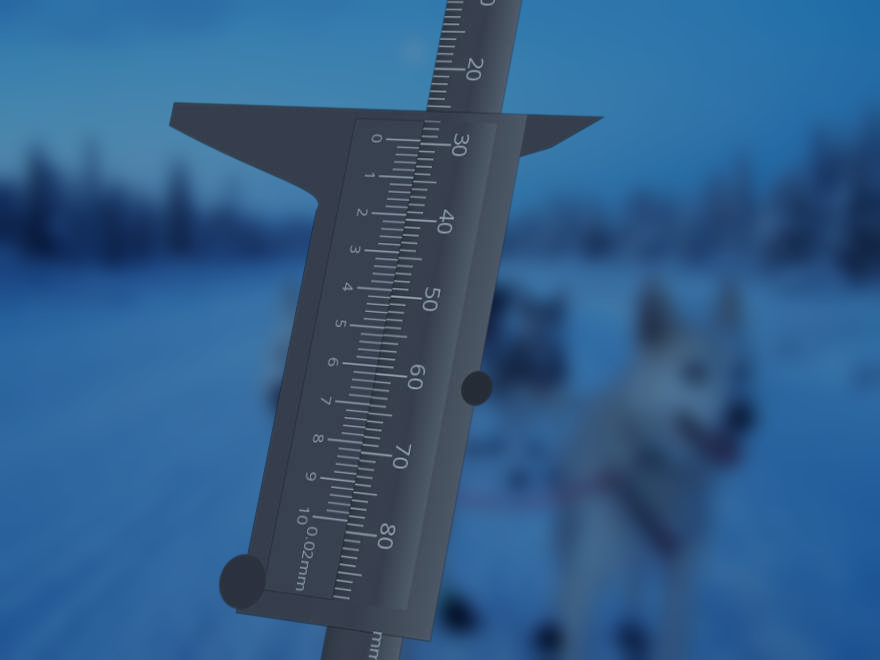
29.6 mm
